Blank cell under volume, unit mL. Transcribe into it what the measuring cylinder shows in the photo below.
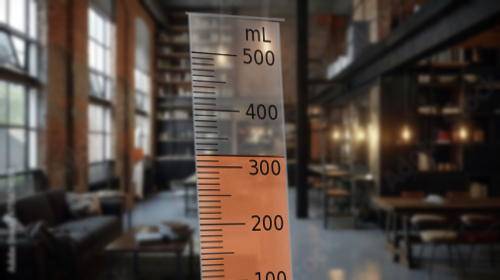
320 mL
